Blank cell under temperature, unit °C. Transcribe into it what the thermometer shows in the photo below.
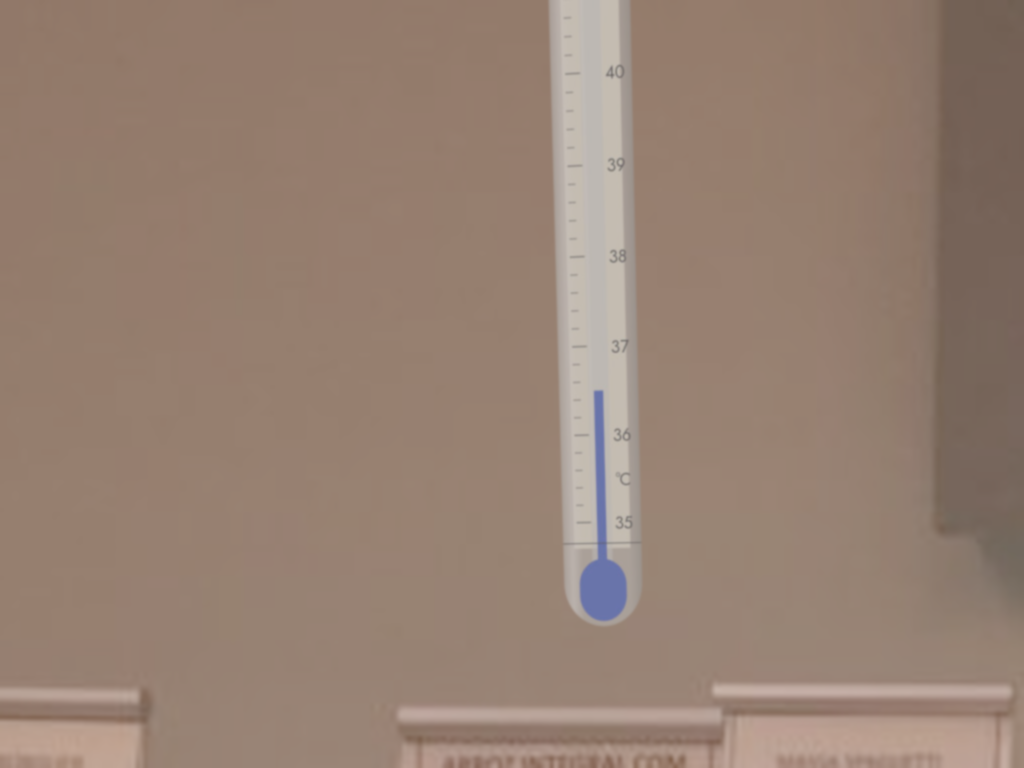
36.5 °C
